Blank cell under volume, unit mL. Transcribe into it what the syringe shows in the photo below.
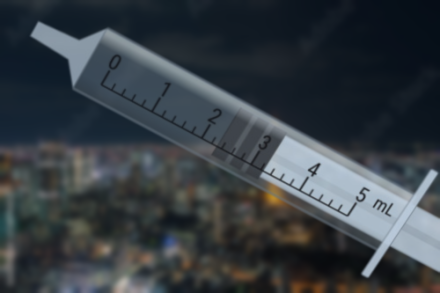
2.3 mL
